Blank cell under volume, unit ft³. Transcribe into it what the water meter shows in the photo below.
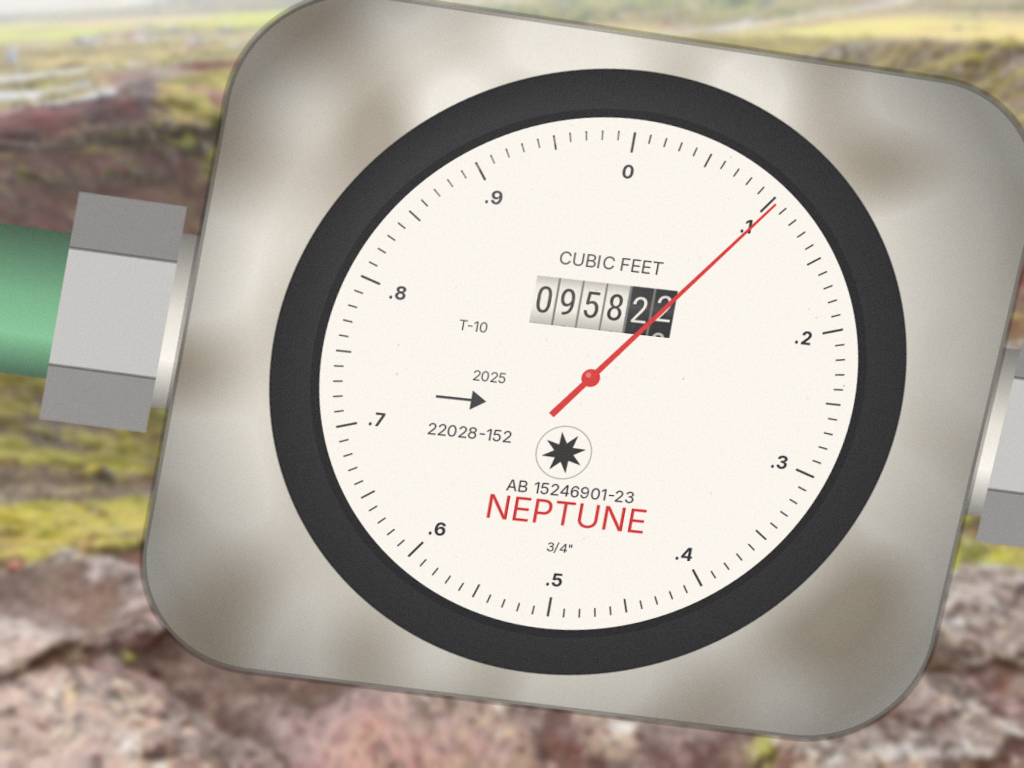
95822.10 ft³
